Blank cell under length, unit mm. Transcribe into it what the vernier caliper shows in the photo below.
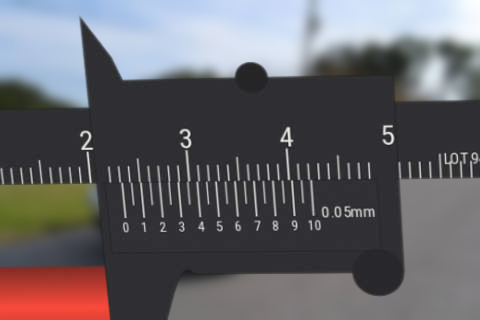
23.2 mm
